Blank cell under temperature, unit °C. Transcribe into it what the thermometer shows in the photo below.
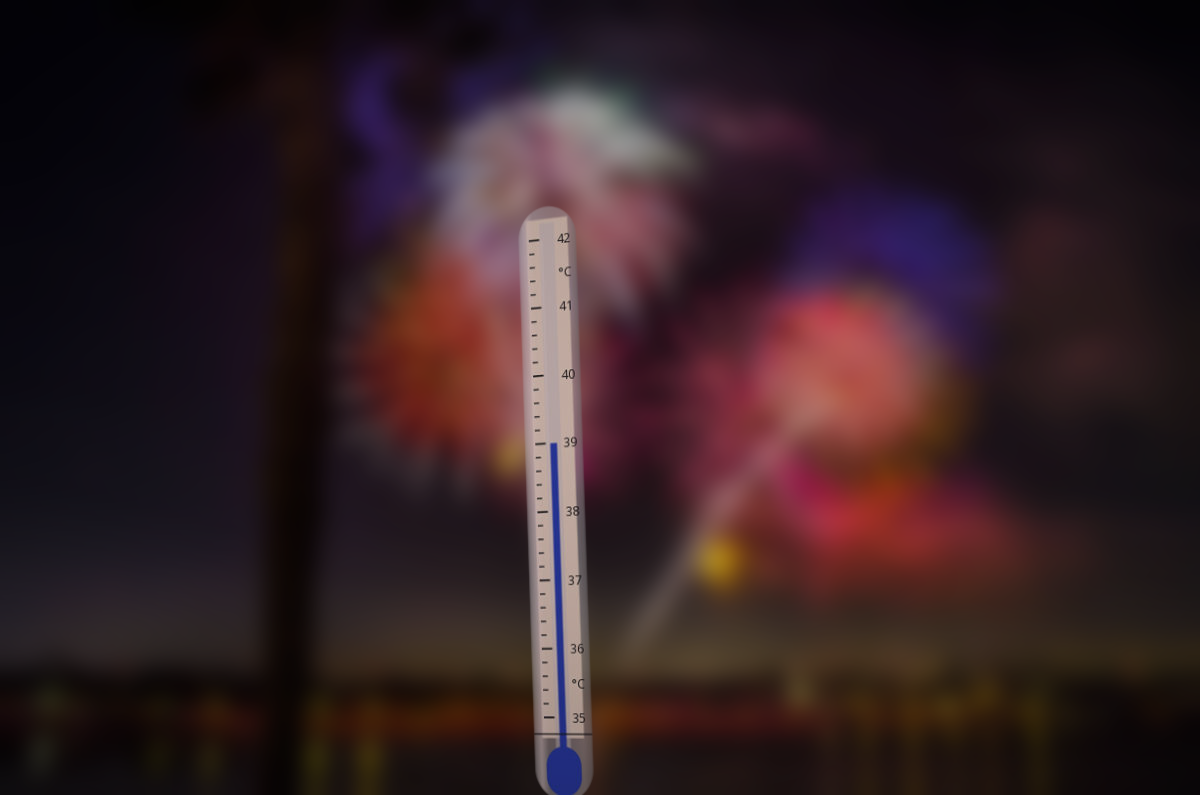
39 °C
